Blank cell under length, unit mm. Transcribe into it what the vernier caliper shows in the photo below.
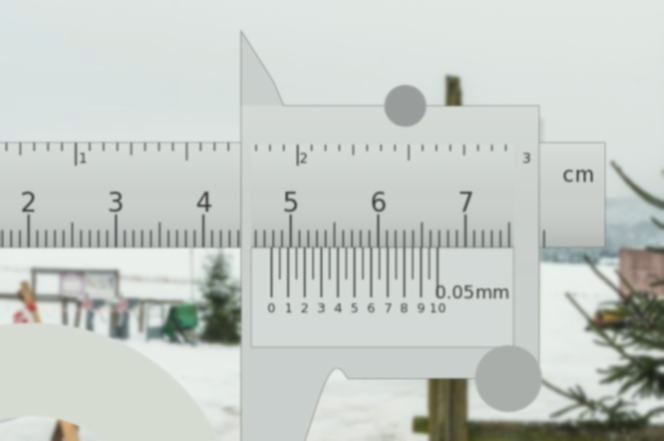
47.8 mm
